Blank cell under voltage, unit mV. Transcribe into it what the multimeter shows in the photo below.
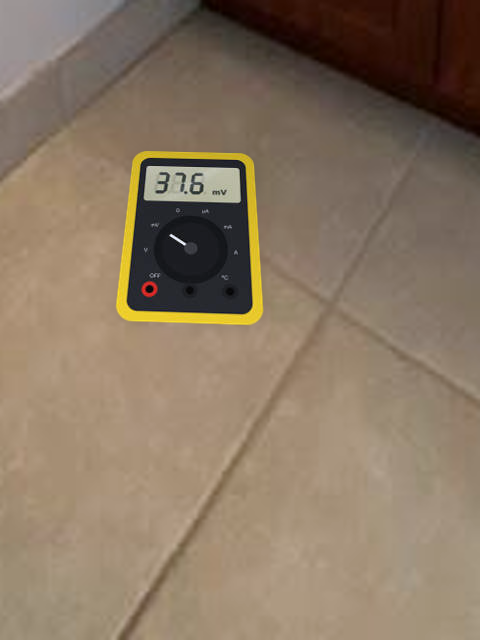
37.6 mV
